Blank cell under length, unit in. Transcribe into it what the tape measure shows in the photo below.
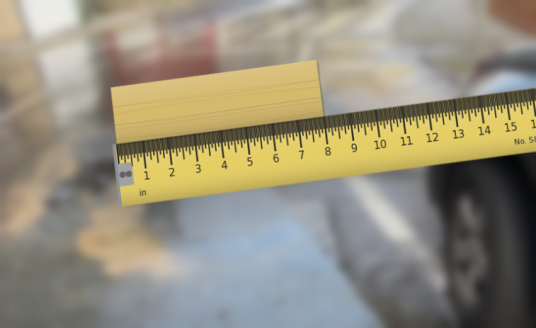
8 in
